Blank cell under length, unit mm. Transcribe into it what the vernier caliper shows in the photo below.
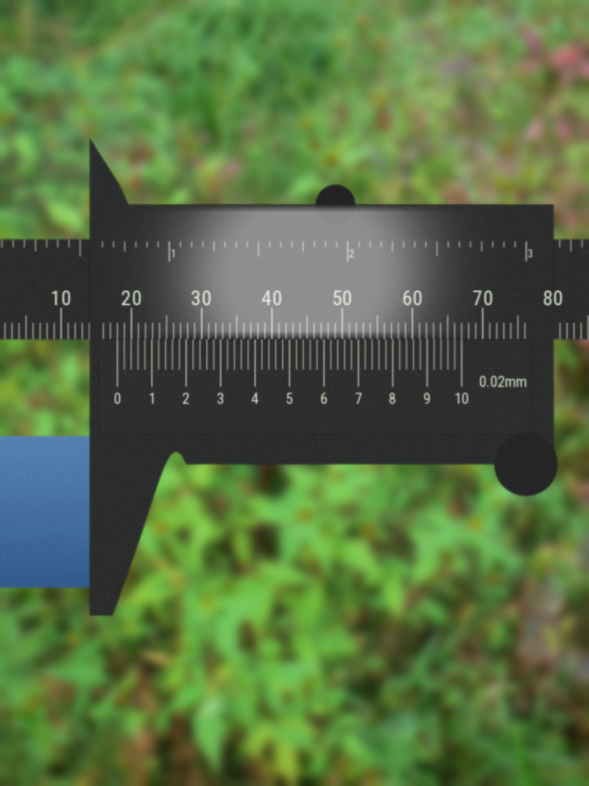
18.0 mm
